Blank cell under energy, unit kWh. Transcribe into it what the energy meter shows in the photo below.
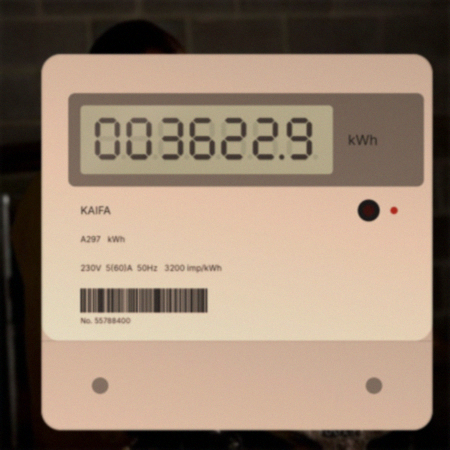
3622.9 kWh
